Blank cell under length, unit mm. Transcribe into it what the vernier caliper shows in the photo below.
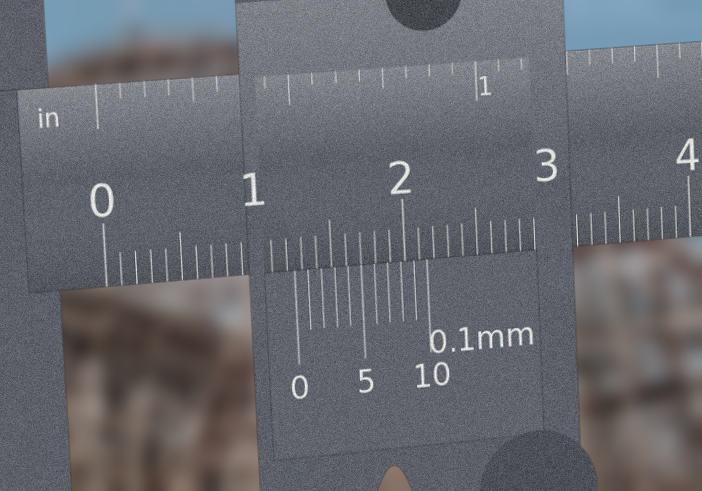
12.5 mm
